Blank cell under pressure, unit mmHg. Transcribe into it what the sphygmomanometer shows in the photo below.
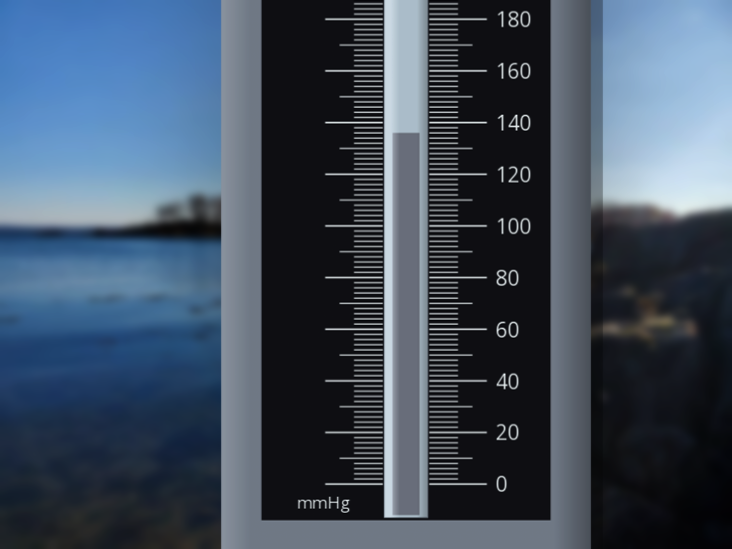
136 mmHg
